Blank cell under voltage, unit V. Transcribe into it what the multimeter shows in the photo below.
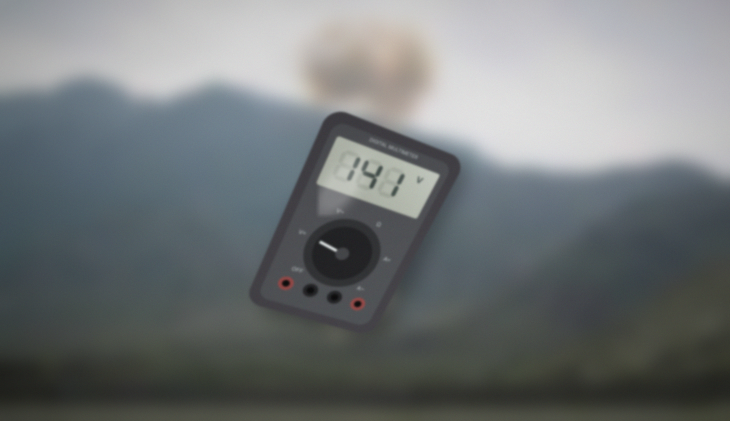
141 V
